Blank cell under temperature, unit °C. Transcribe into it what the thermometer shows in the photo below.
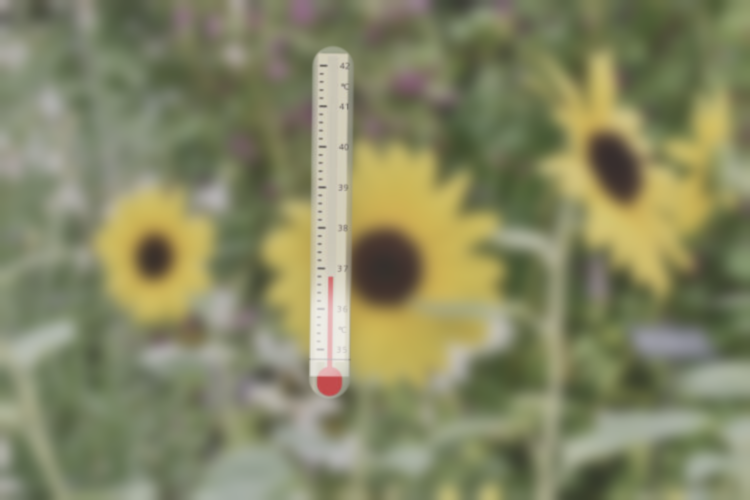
36.8 °C
